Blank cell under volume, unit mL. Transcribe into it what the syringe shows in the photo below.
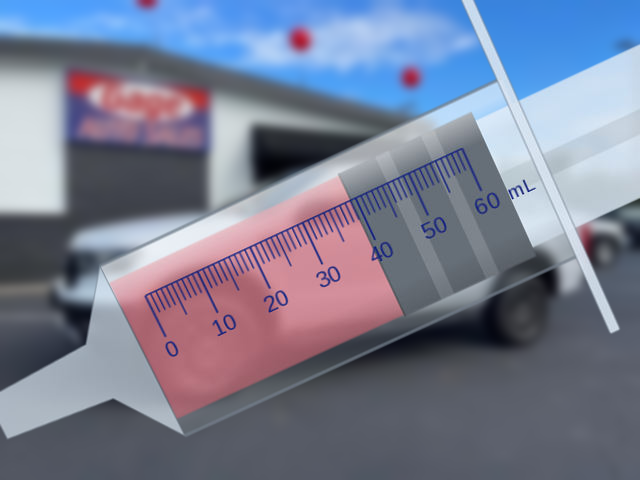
39 mL
